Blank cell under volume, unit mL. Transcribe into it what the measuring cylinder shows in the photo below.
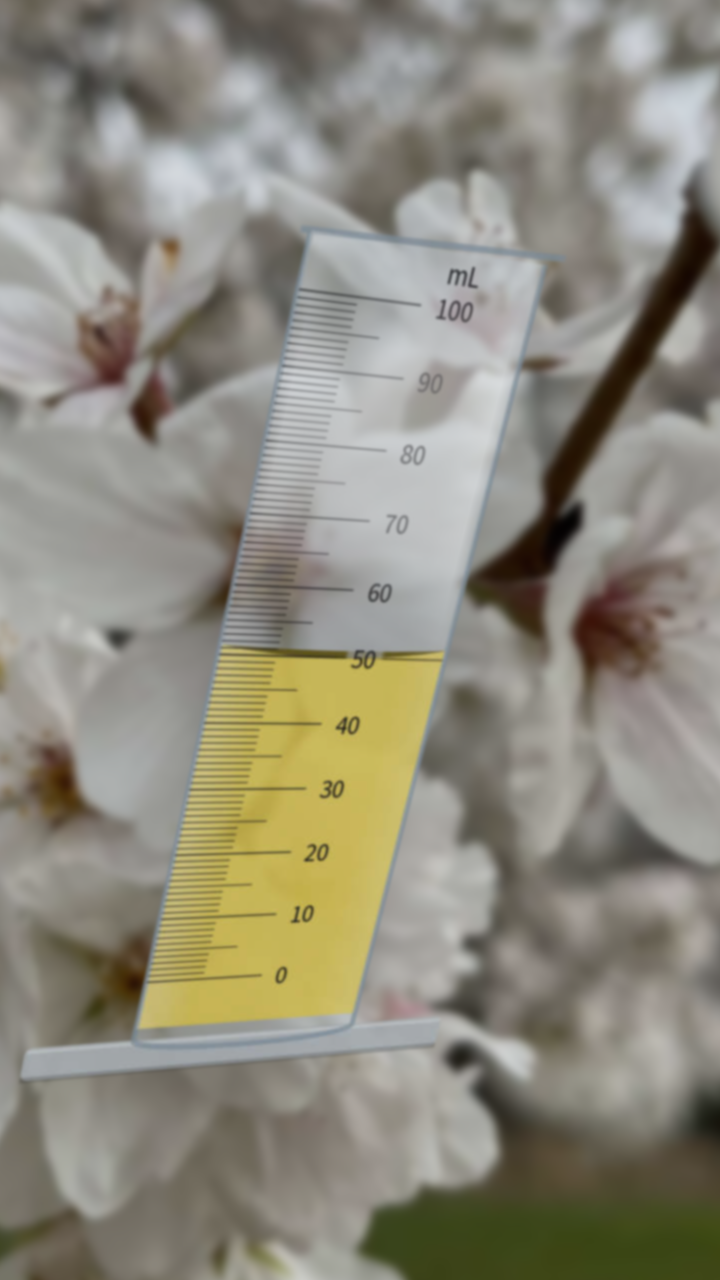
50 mL
